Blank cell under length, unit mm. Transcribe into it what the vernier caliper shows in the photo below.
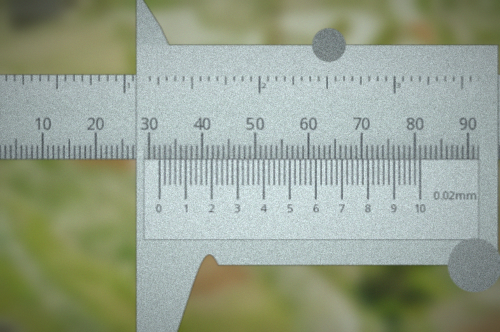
32.0 mm
